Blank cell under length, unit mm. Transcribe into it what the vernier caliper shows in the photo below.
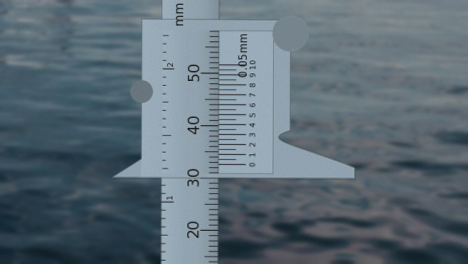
32.6 mm
